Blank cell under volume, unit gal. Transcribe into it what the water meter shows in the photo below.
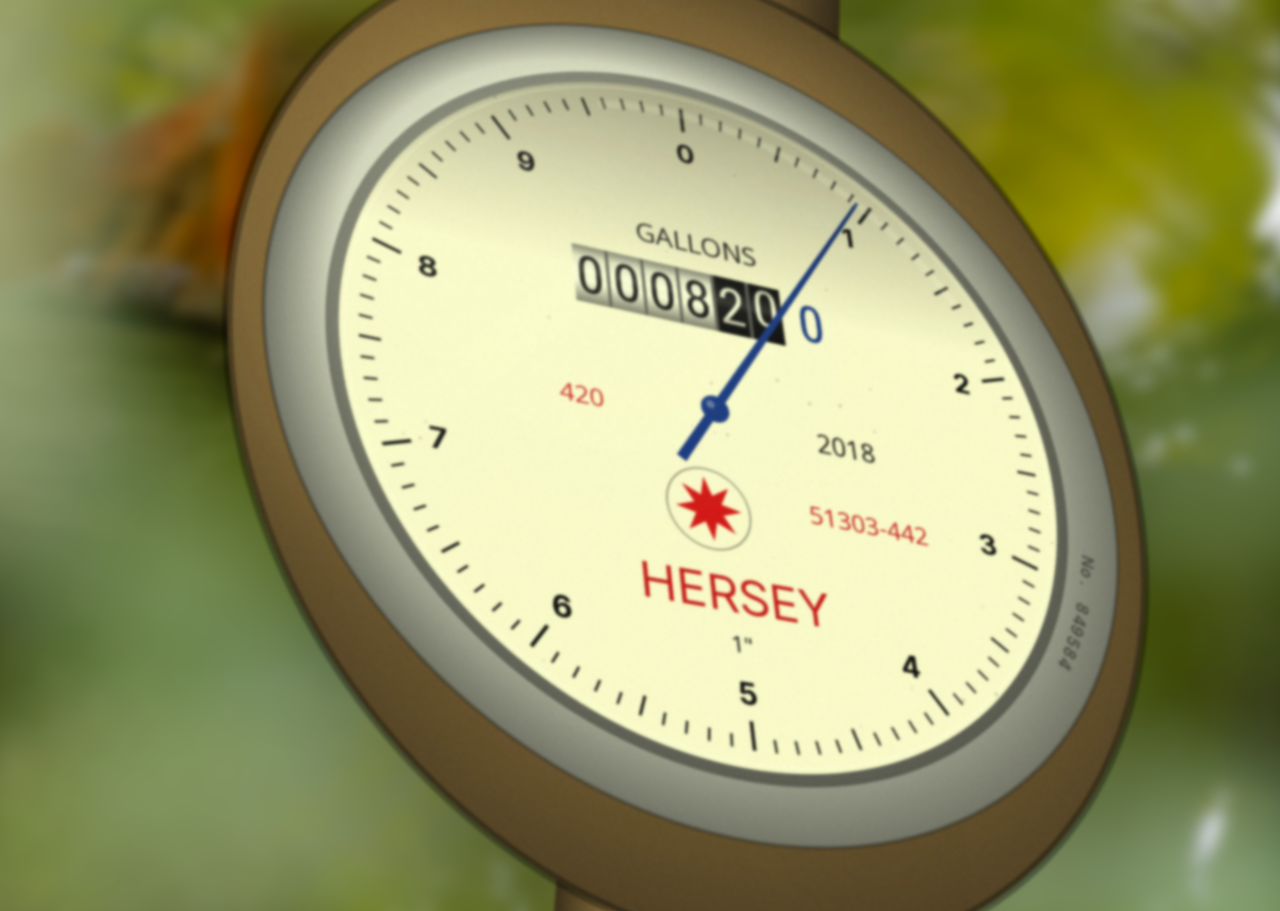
8200.9 gal
